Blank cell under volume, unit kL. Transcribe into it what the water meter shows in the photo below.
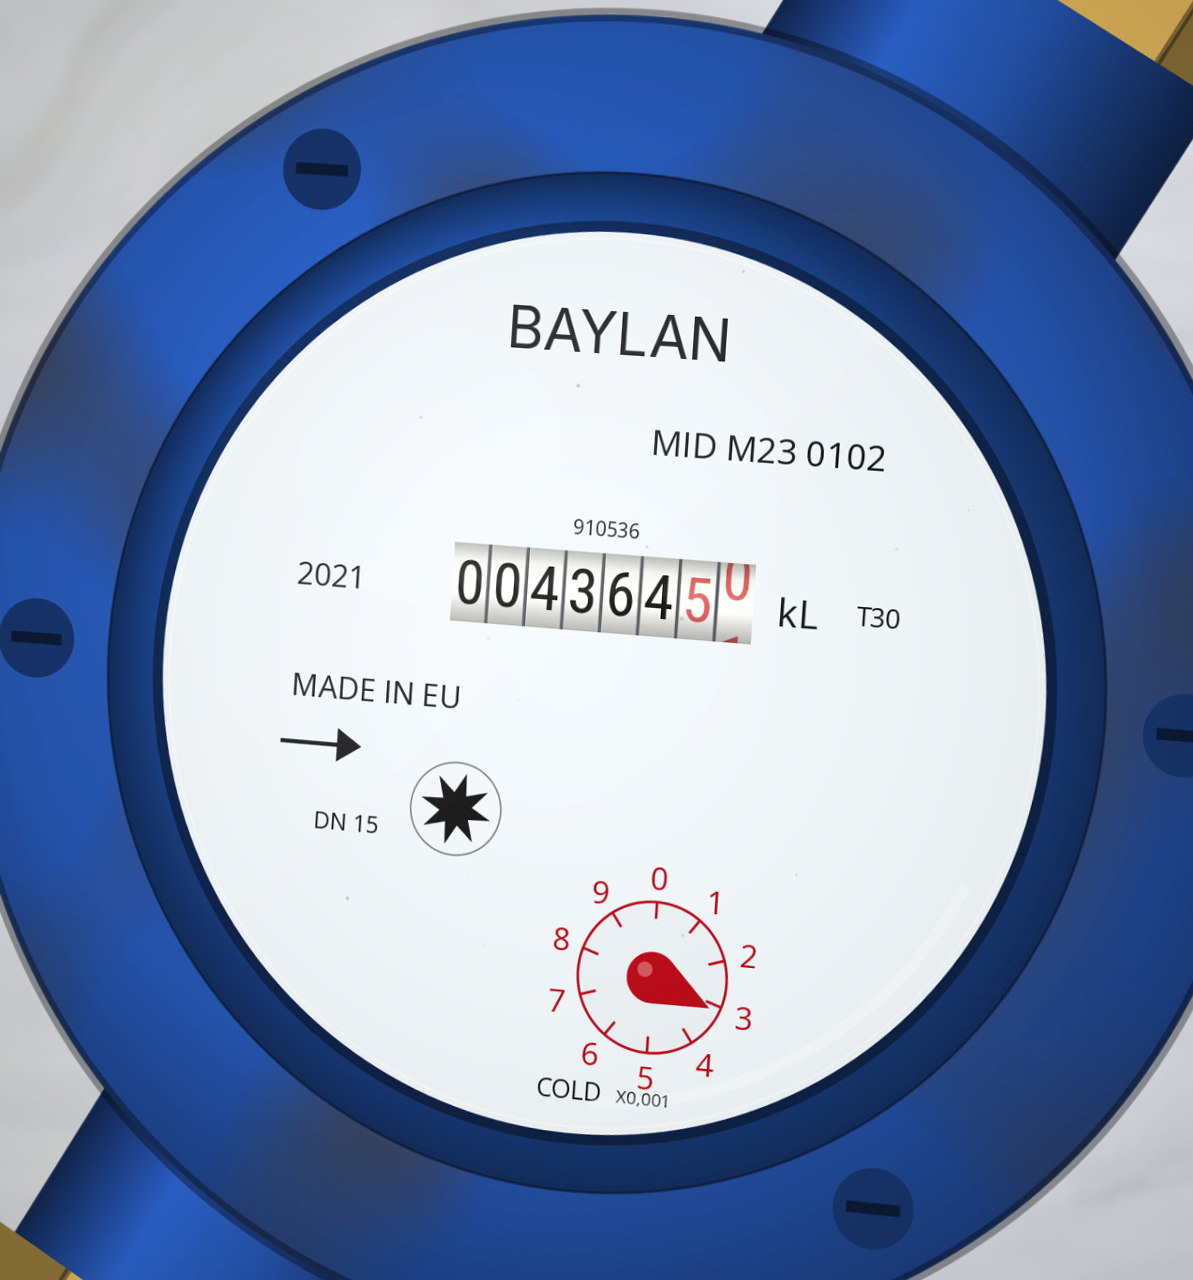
4364.503 kL
